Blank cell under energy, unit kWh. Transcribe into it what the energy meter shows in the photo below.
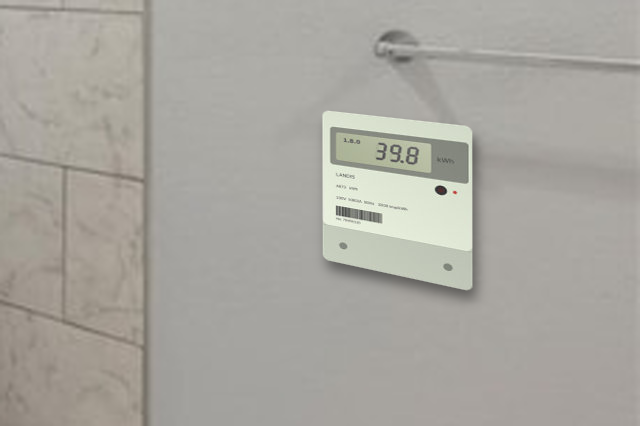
39.8 kWh
